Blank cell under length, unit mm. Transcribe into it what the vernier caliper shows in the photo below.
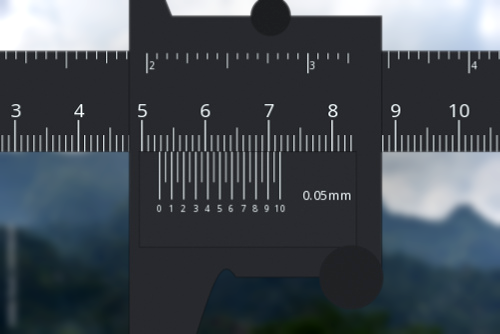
52.8 mm
